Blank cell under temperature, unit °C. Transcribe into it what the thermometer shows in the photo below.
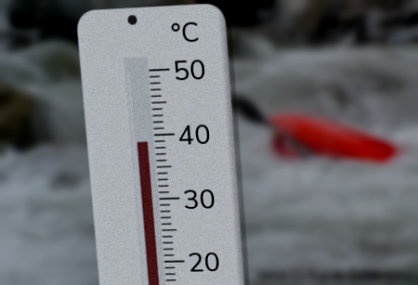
39 °C
